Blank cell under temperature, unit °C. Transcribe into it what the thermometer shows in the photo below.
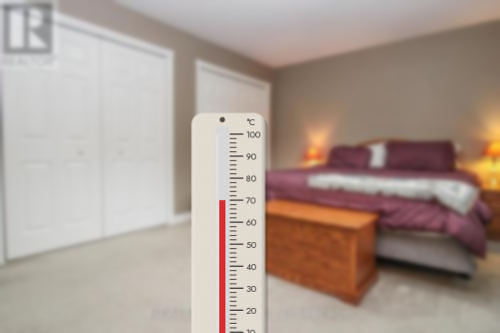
70 °C
